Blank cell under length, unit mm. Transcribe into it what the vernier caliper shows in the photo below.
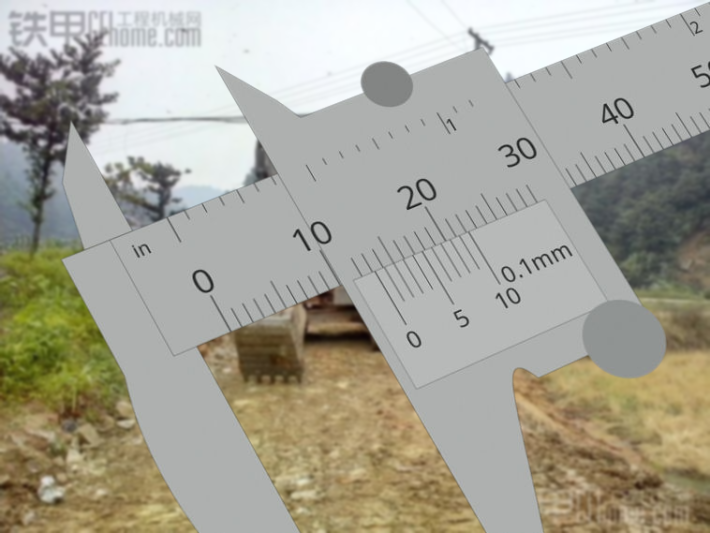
13.2 mm
